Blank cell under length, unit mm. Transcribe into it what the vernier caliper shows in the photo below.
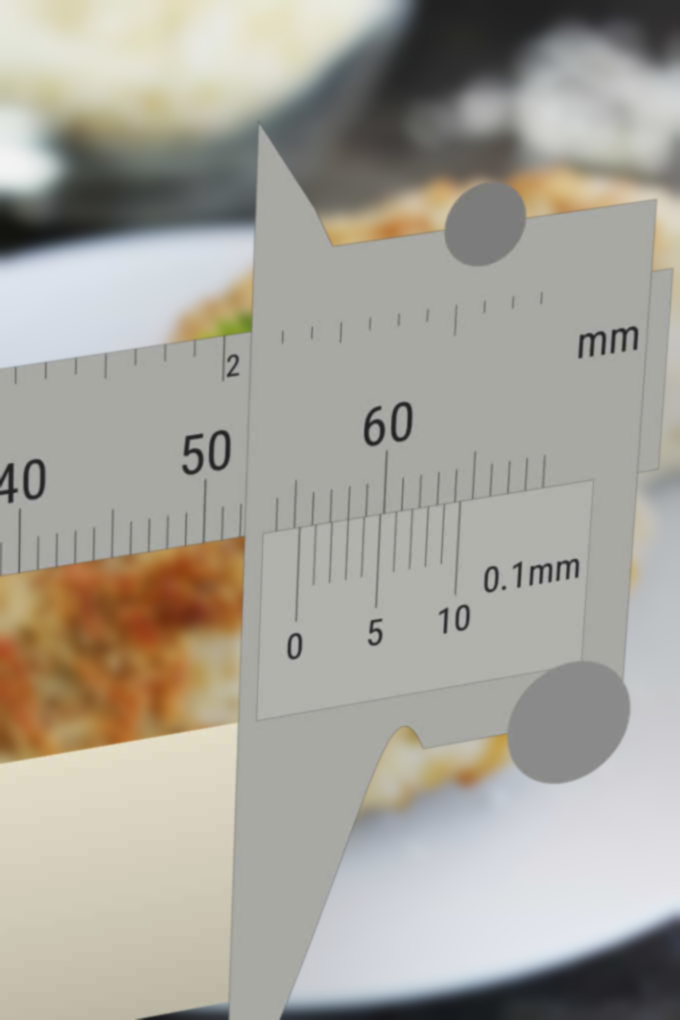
55.3 mm
